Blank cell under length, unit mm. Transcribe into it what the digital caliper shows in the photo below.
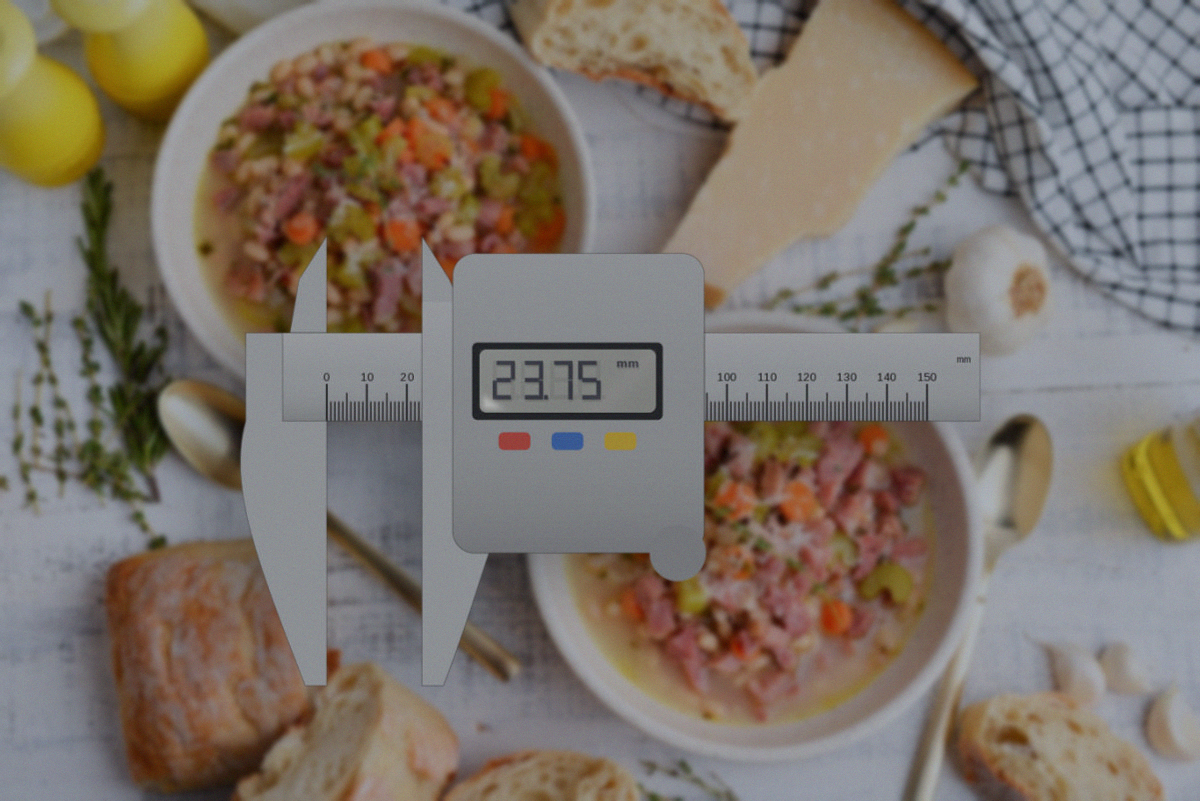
23.75 mm
